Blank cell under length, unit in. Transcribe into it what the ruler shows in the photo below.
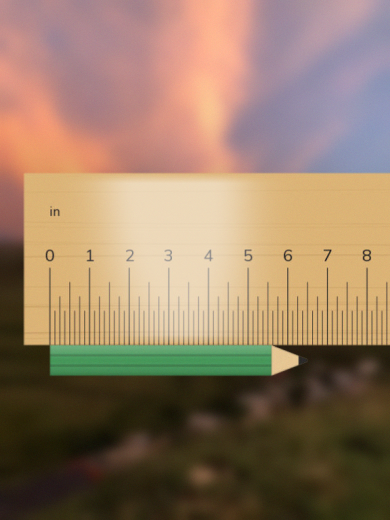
6.5 in
